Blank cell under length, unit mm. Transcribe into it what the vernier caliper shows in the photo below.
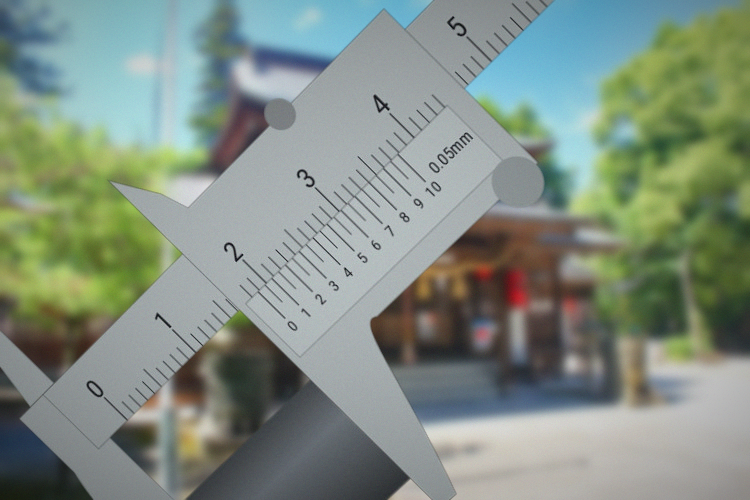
18.8 mm
